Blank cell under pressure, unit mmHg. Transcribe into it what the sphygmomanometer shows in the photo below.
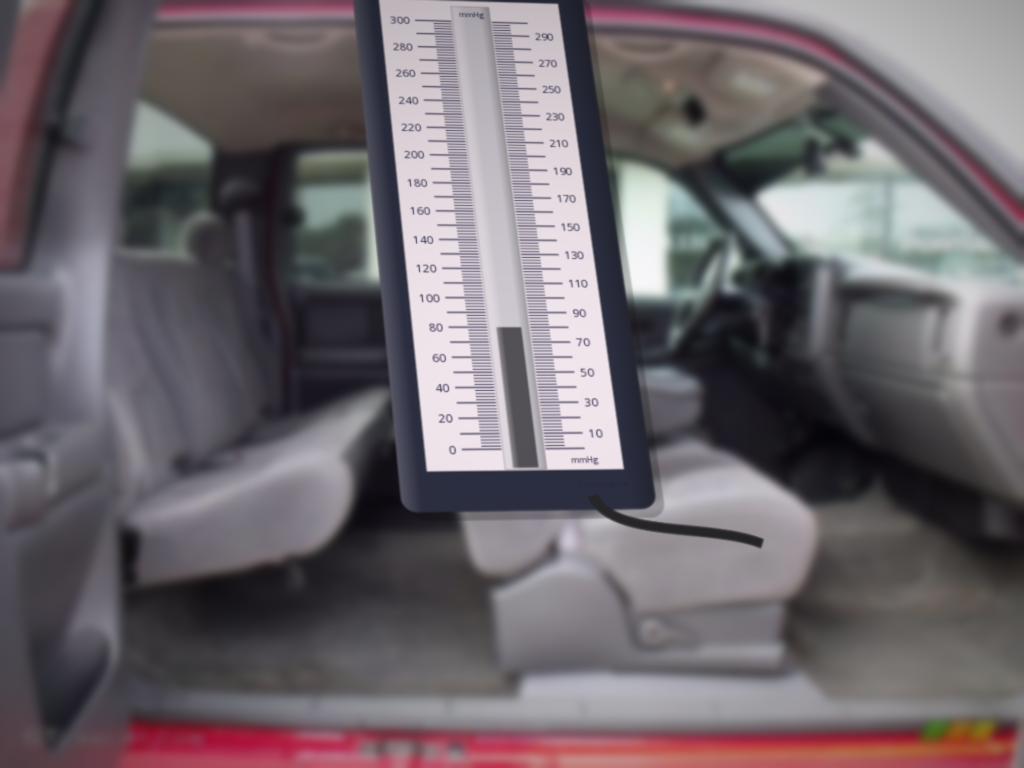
80 mmHg
